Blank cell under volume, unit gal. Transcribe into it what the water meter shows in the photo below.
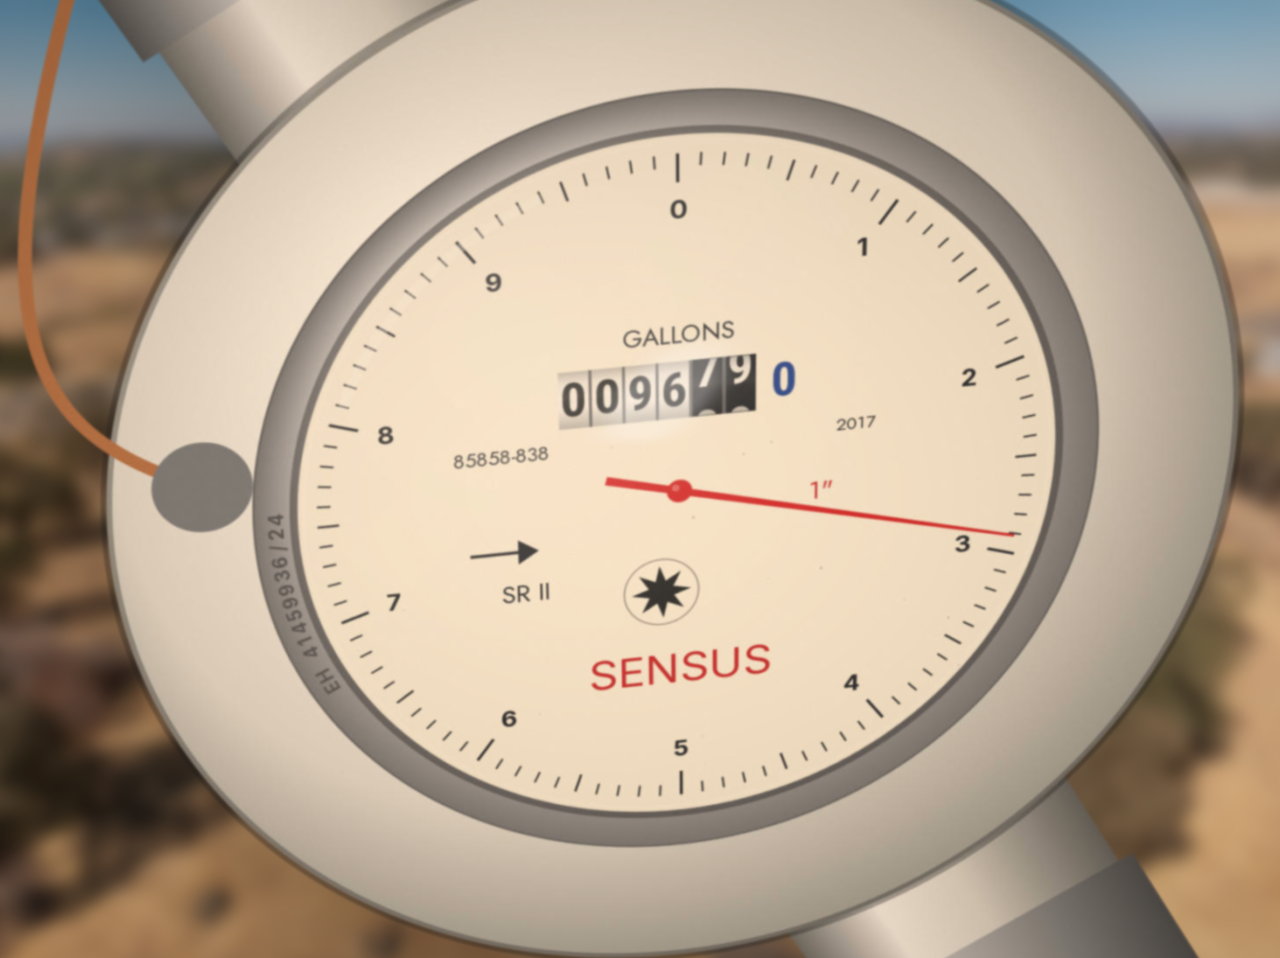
96792.9 gal
